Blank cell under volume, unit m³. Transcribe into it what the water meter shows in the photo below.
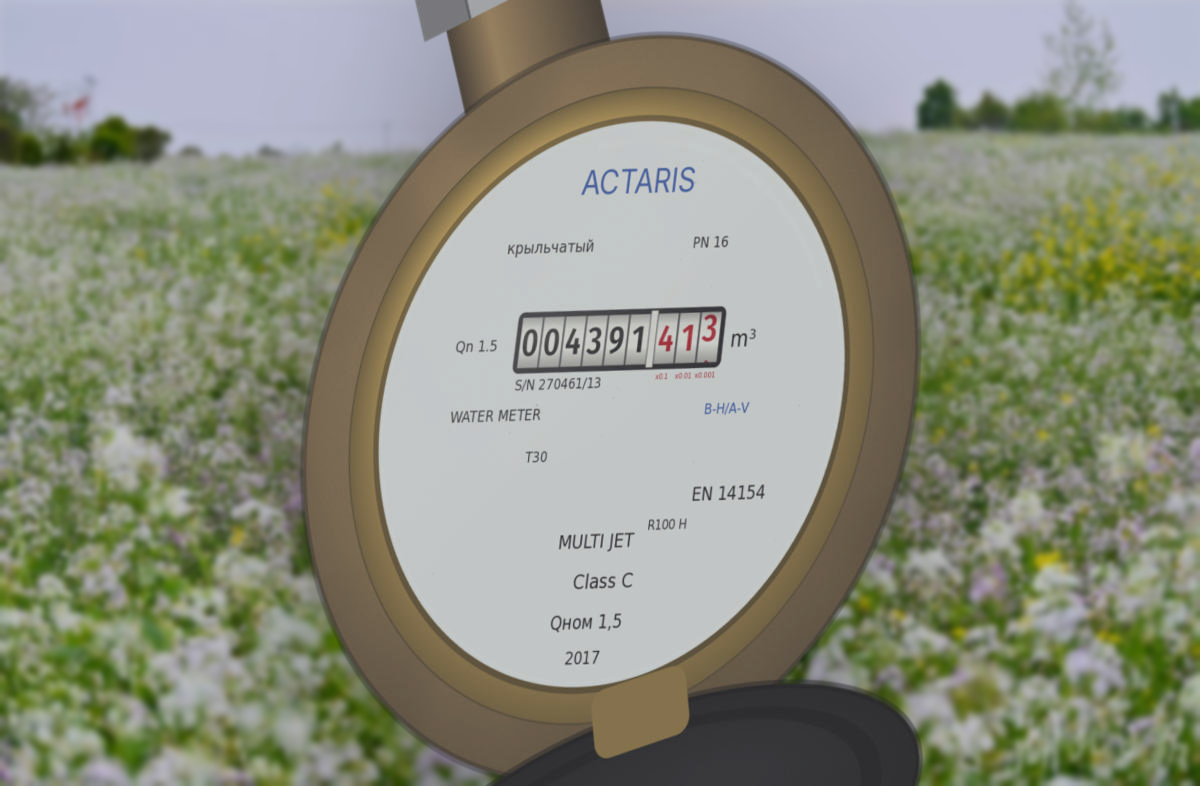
4391.413 m³
